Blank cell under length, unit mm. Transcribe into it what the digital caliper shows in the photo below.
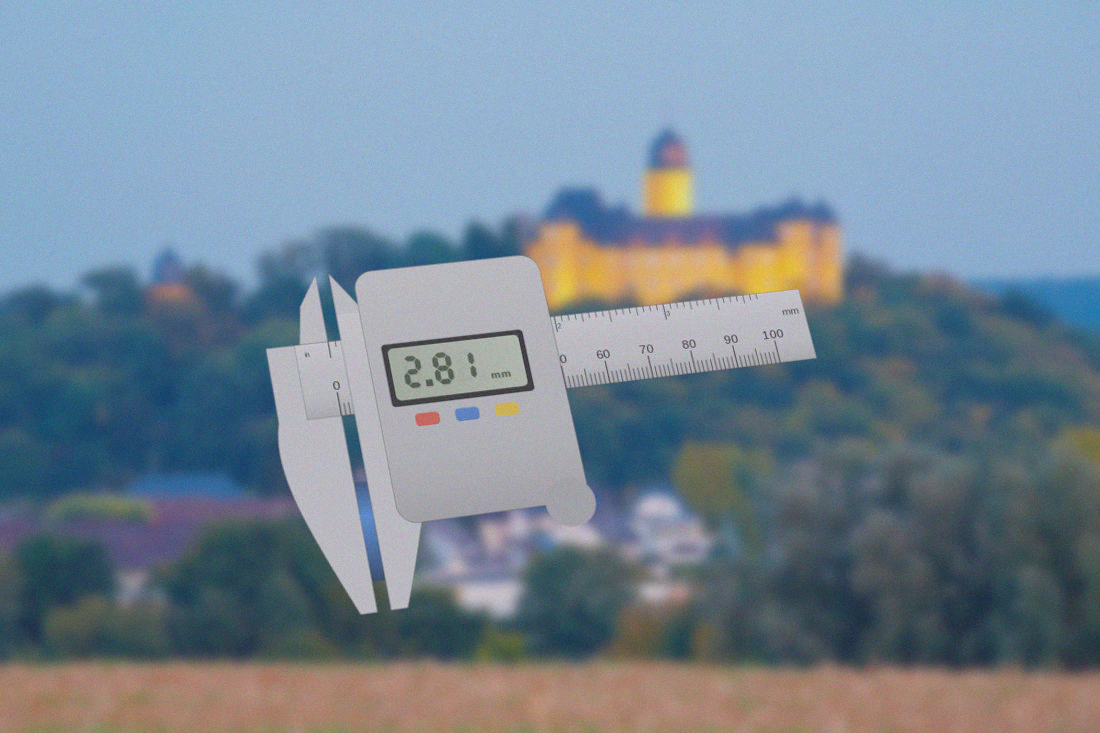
2.81 mm
